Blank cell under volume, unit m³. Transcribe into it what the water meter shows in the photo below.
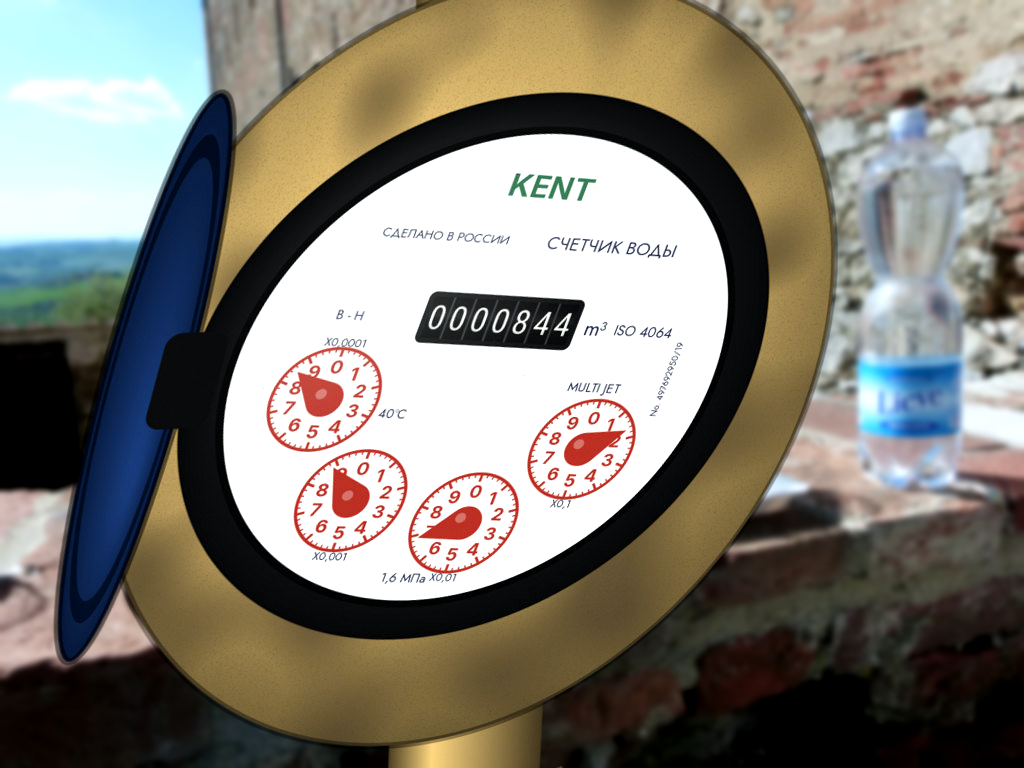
844.1688 m³
